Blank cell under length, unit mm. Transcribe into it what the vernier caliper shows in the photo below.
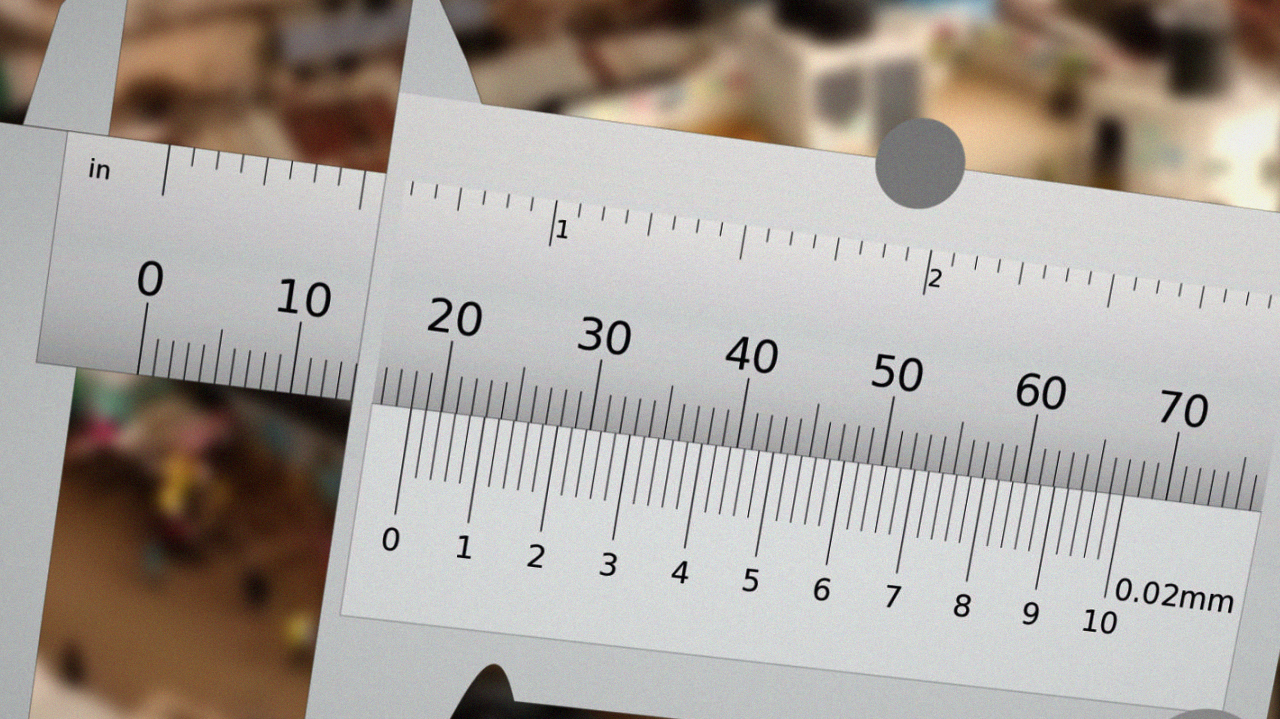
18.0 mm
